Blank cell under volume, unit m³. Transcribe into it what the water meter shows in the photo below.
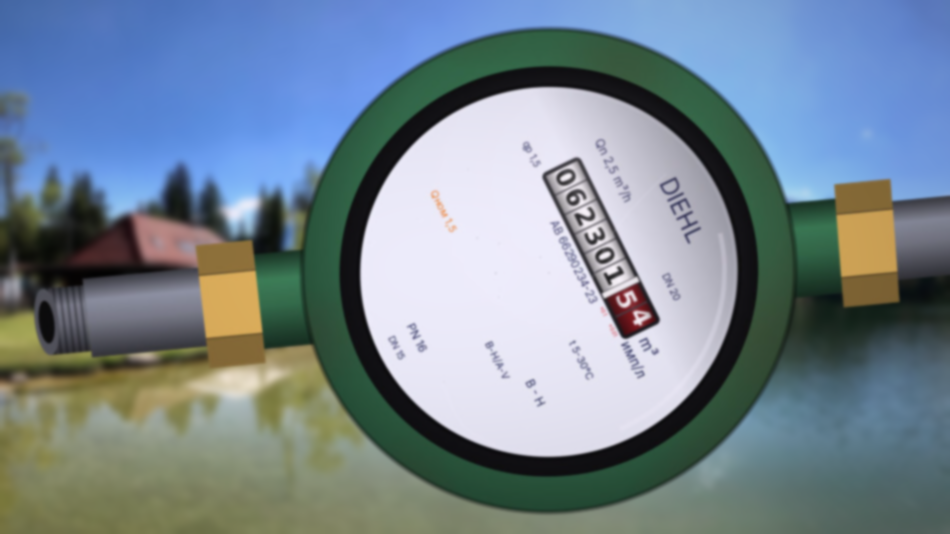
62301.54 m³
